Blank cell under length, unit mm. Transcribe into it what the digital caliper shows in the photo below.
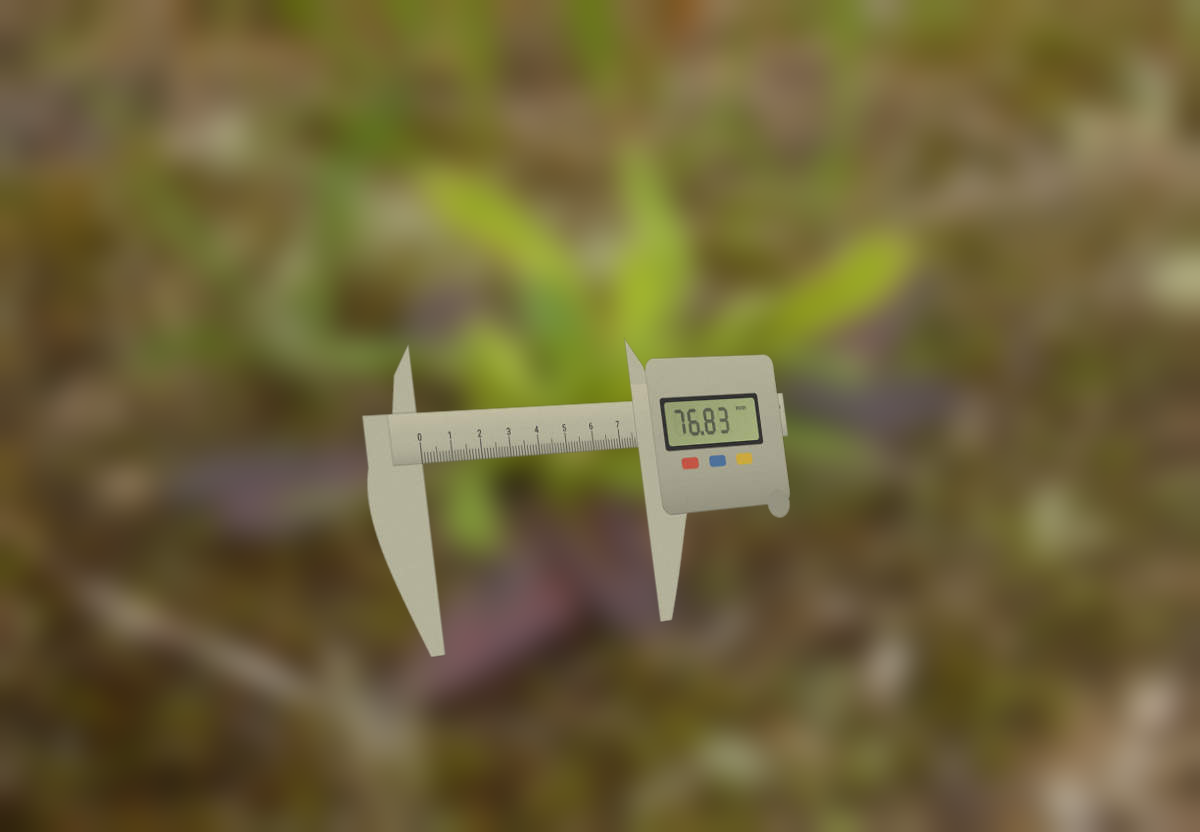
76.83 mm
